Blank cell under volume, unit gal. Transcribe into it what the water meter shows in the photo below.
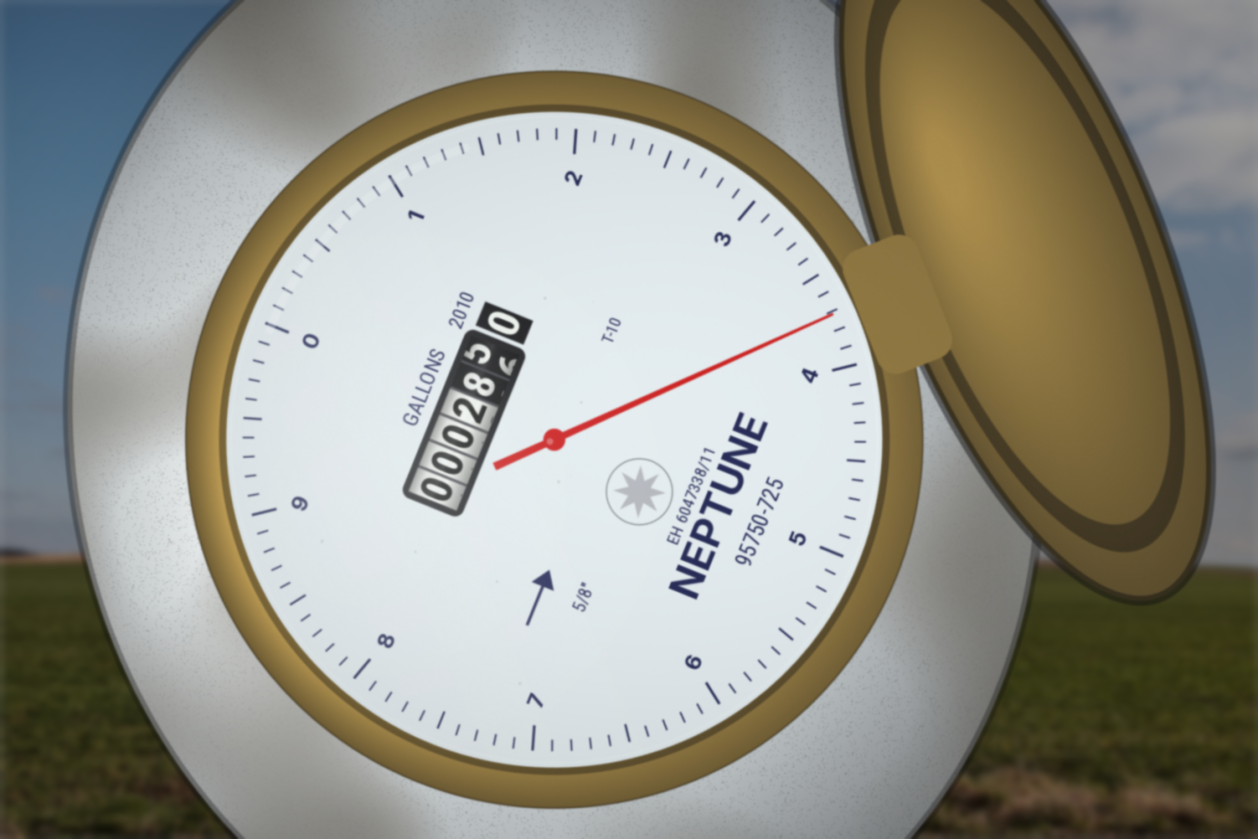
2853.7 gal
